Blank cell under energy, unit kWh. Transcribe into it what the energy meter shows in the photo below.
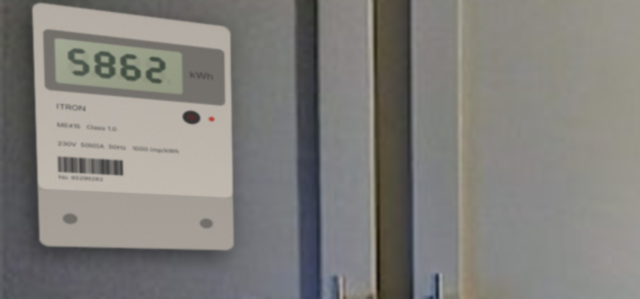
5862 kWh
